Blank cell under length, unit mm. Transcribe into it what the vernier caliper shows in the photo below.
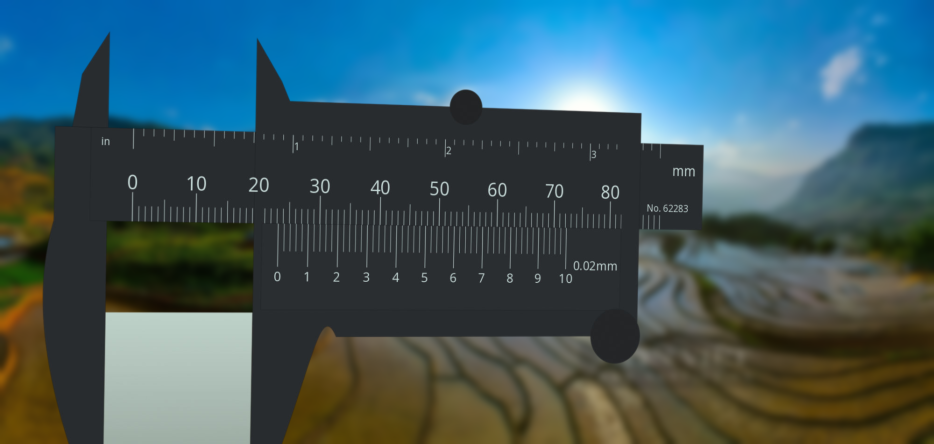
23.2 mm
